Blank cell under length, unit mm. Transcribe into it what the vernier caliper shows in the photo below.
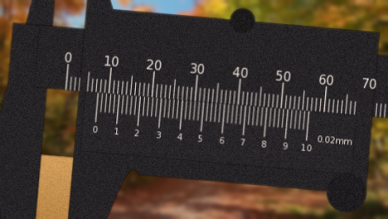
7.5 mm
